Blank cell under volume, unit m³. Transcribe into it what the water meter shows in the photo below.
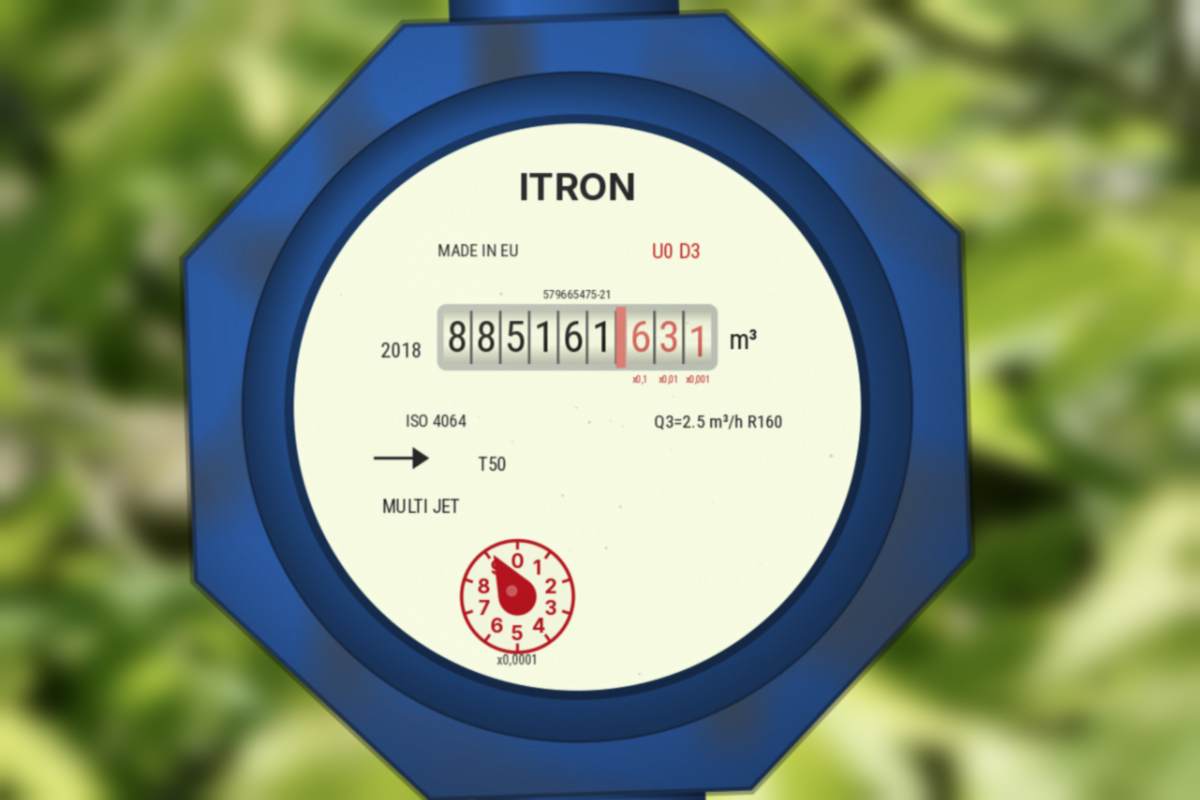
885161.6309 m³
